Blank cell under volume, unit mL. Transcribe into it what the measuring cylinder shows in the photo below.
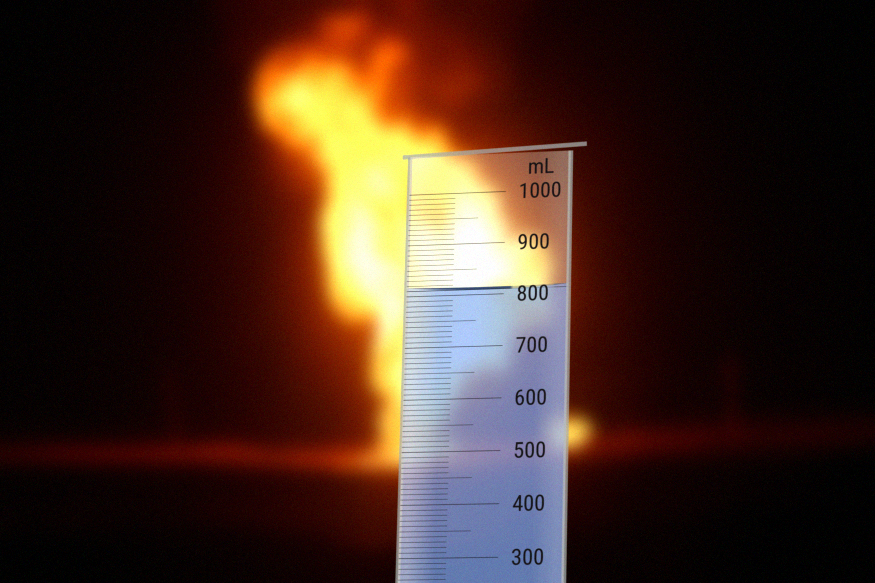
810 mL
